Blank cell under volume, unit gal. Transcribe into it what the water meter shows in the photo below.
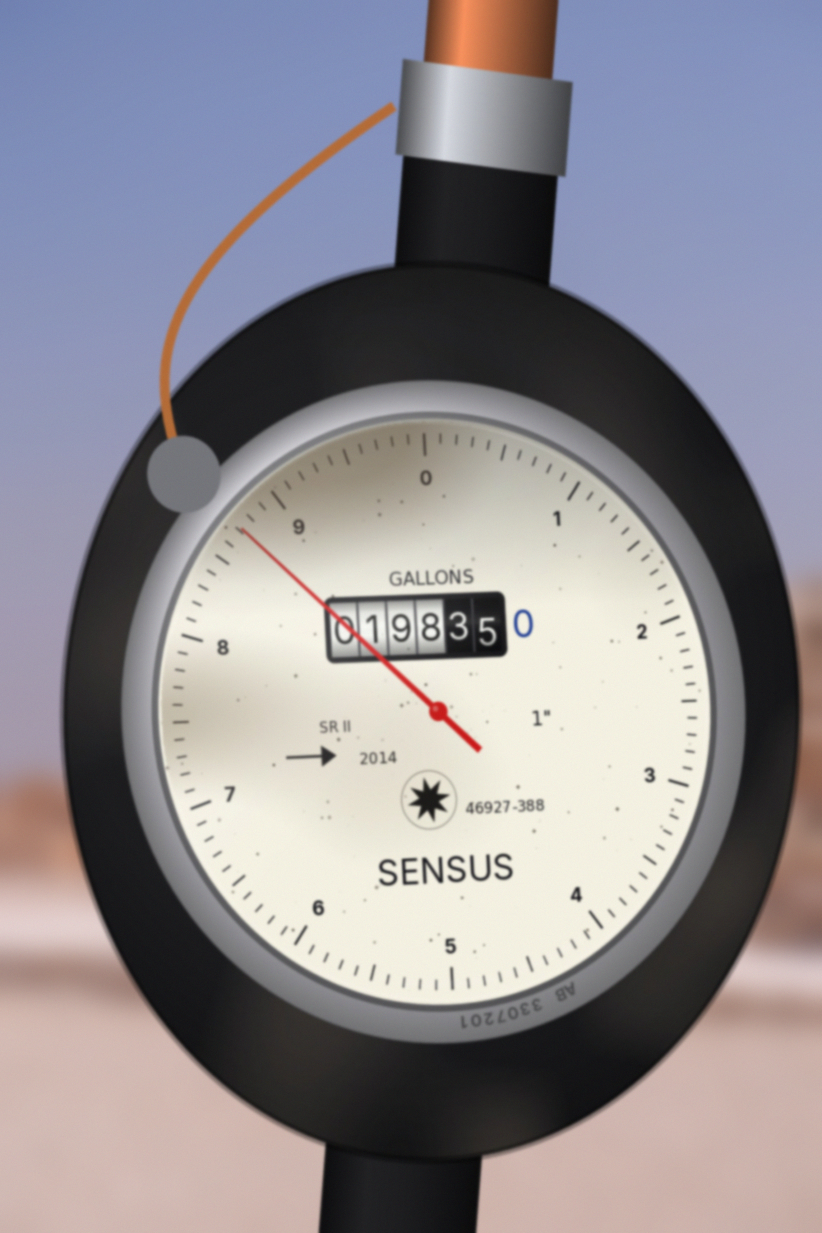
198348.7 gal
